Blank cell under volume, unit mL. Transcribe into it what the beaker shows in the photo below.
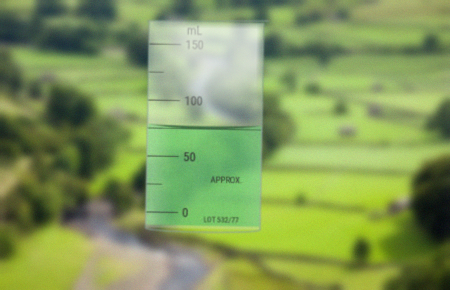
75 mL
